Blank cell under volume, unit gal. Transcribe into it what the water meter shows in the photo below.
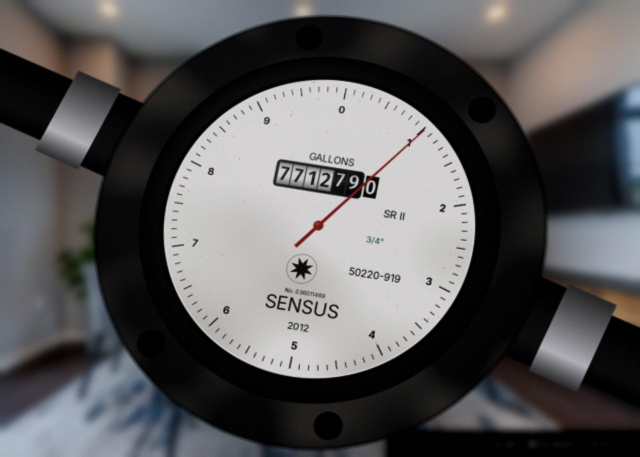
7712791.0 gal
